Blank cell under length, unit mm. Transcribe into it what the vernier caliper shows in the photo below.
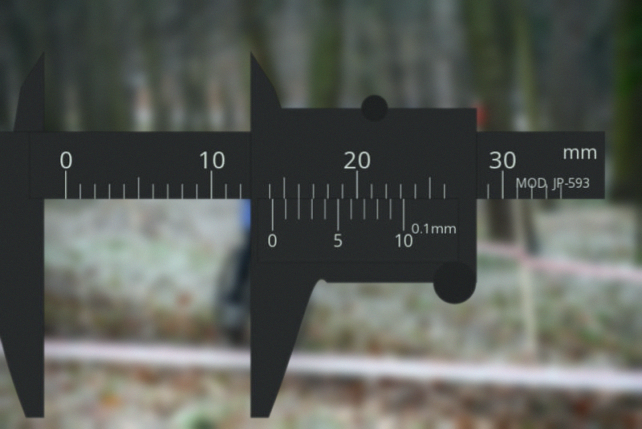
14.2 mm
